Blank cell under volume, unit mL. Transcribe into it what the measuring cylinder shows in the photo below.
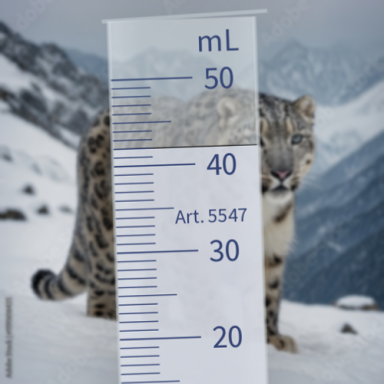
42 mL
